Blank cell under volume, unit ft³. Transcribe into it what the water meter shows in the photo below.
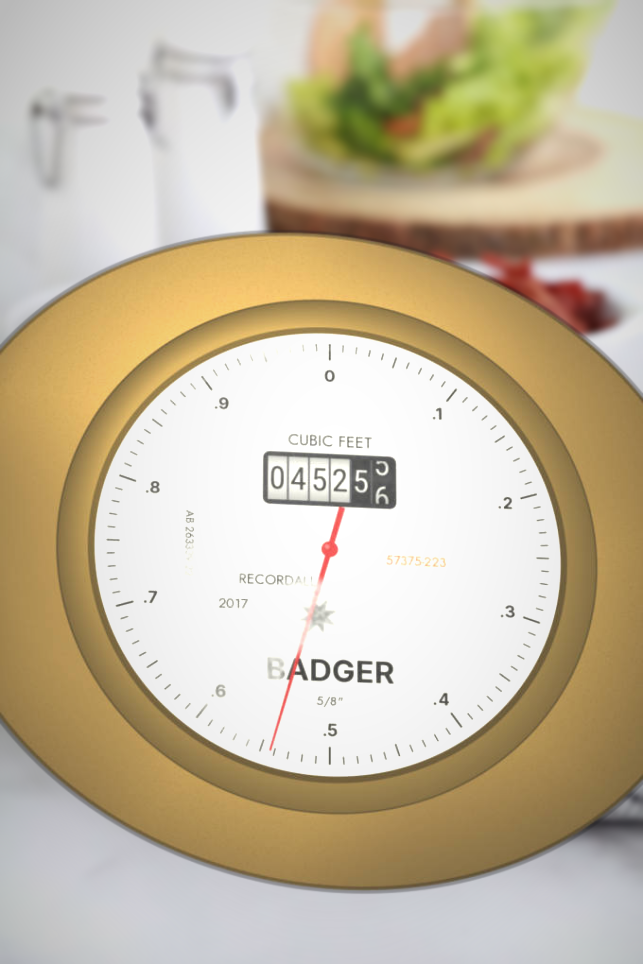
45255.54 ft³
